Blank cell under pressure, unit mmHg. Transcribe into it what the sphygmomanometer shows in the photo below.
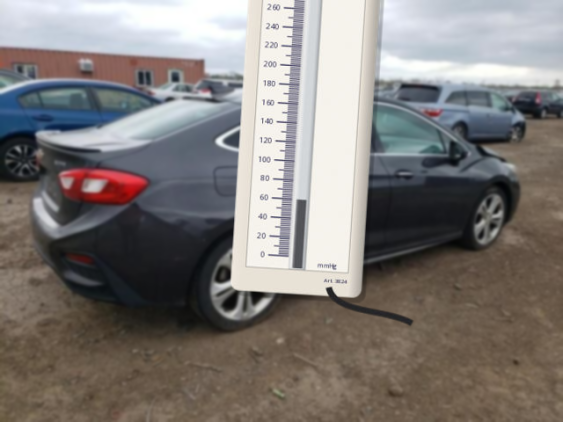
60 mmHg
